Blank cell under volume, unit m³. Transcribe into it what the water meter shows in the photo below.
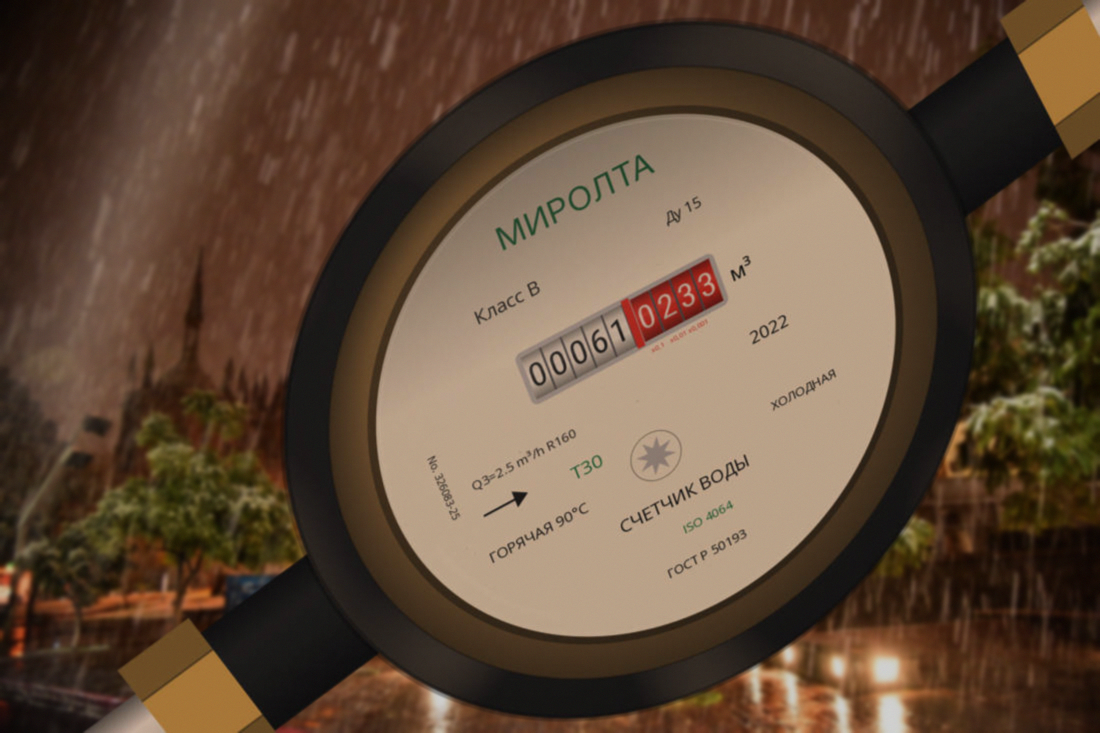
61.0233 m³
